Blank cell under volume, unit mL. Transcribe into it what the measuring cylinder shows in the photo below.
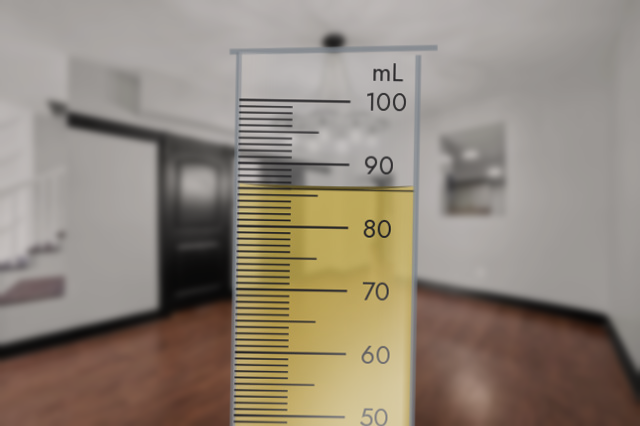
86 mL
